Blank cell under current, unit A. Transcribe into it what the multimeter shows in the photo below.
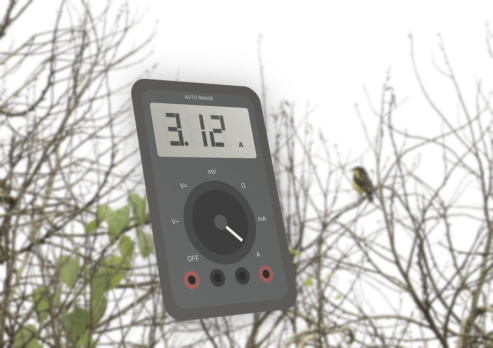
3.12 A
